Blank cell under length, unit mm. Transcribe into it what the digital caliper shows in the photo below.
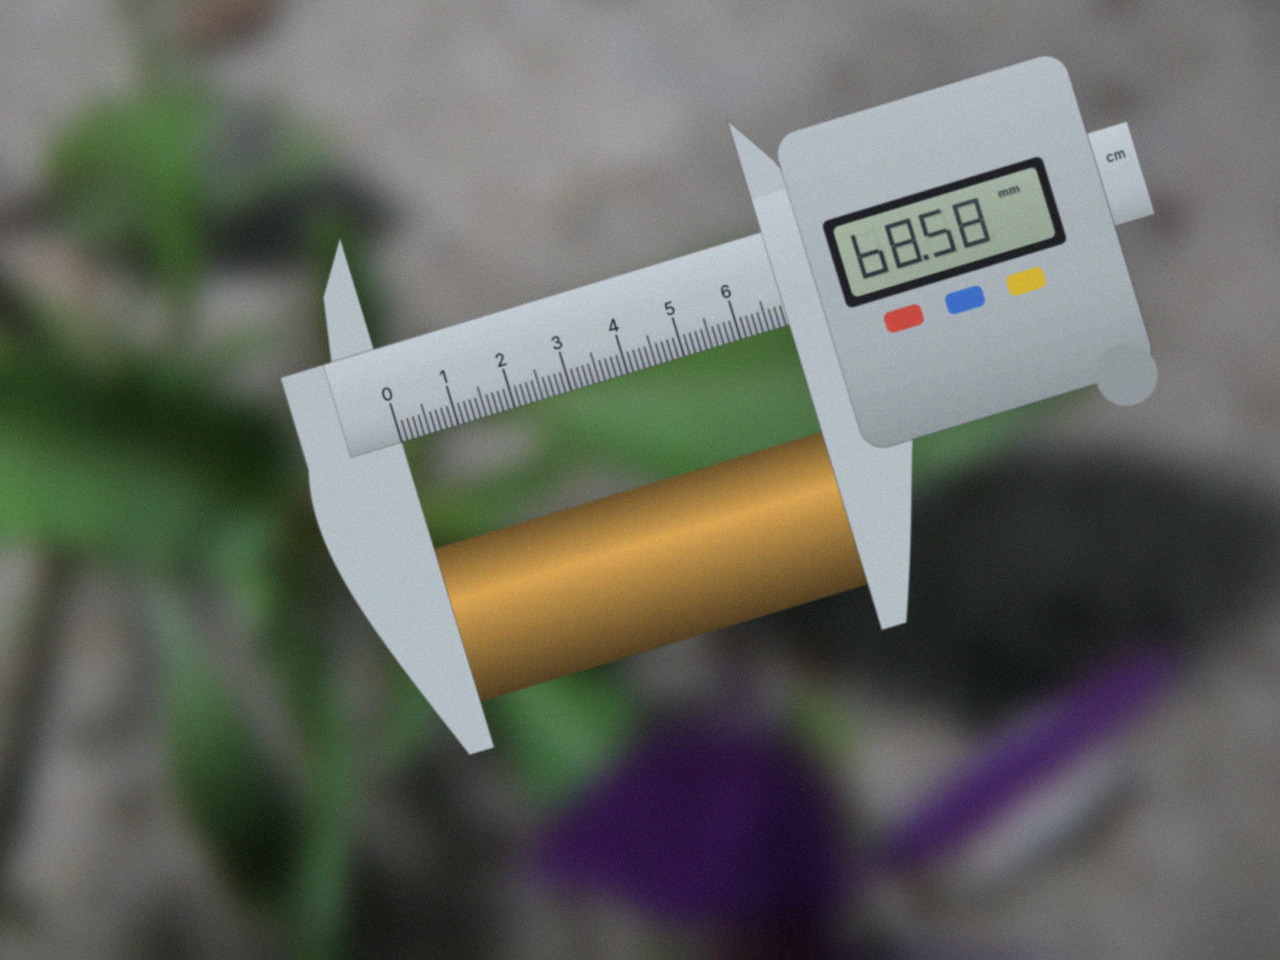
68.58 mm
